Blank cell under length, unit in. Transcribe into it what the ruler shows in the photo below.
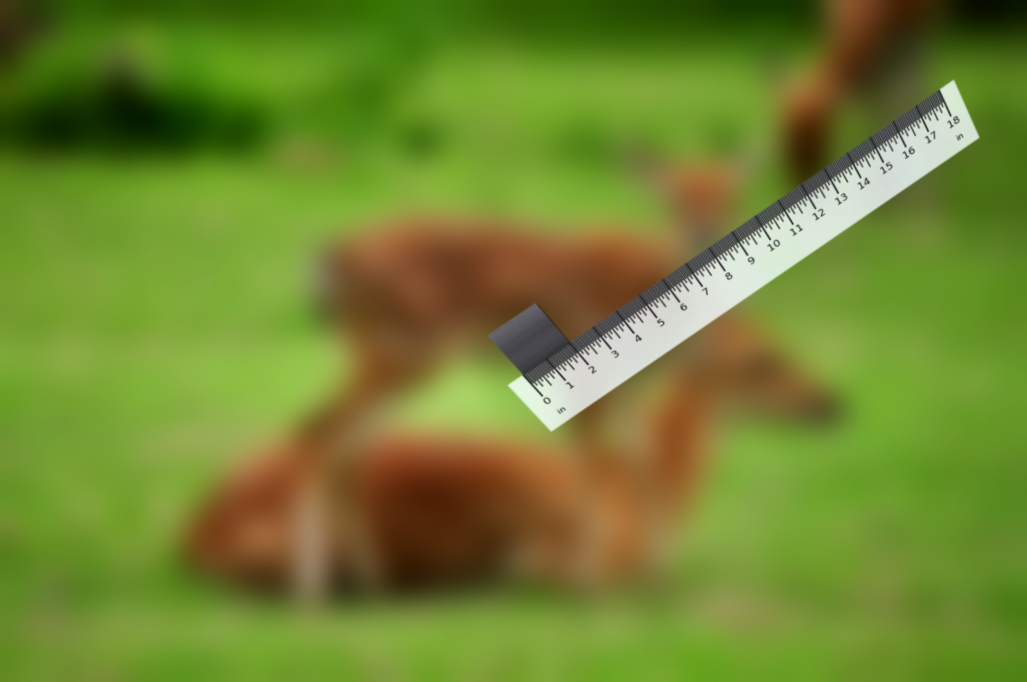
2 in
